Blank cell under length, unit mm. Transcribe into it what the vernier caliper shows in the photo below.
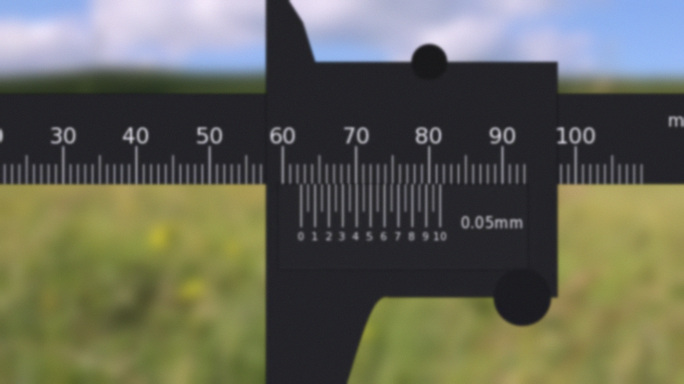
62.5 mm
